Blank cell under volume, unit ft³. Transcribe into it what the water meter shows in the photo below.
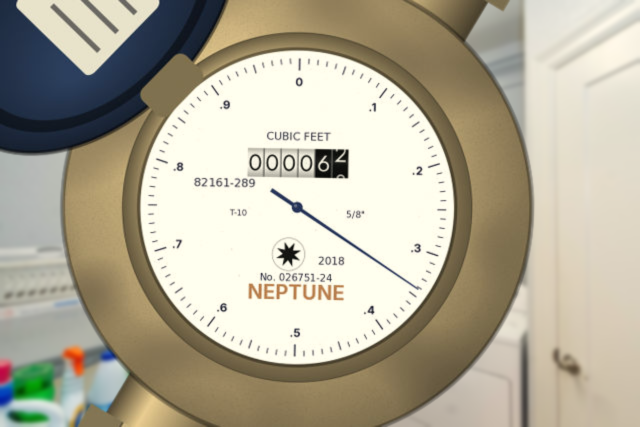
62.34 ft³
